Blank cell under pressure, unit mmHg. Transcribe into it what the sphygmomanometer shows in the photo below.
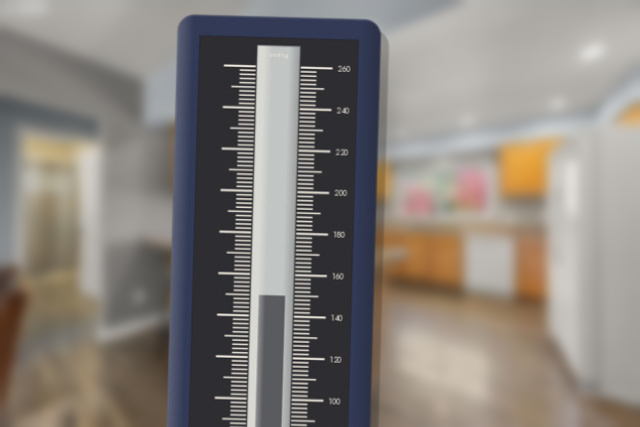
150 mmHg
